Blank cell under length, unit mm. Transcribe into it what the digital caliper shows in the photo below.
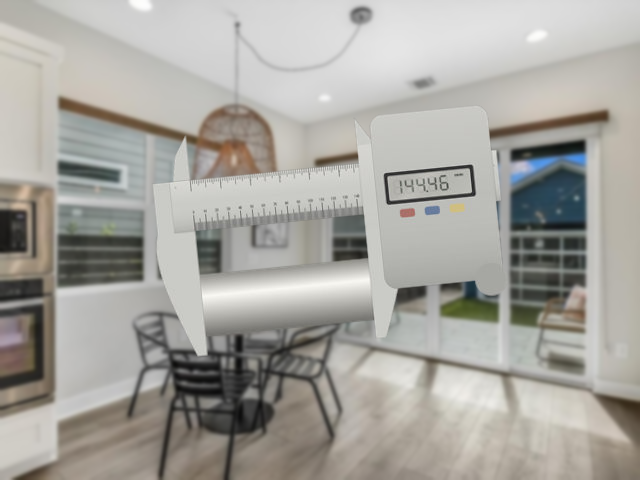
144.46 mm
